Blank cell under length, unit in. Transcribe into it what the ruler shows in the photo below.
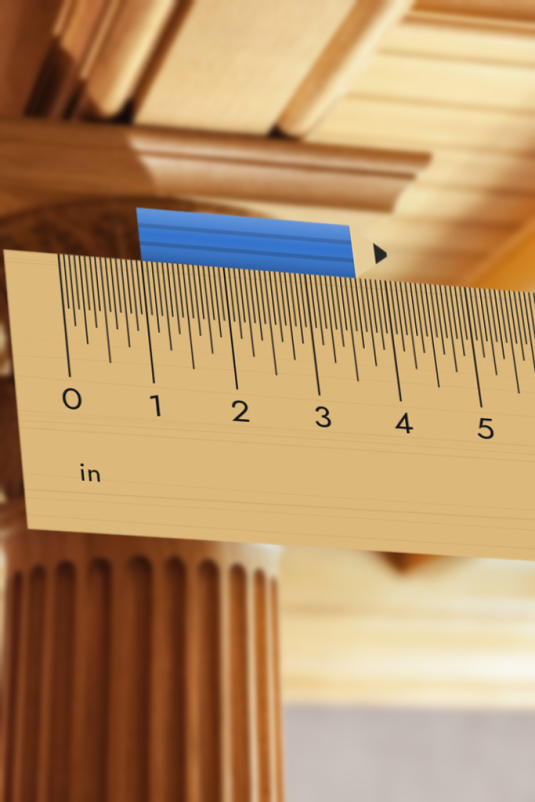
3.0625 in
